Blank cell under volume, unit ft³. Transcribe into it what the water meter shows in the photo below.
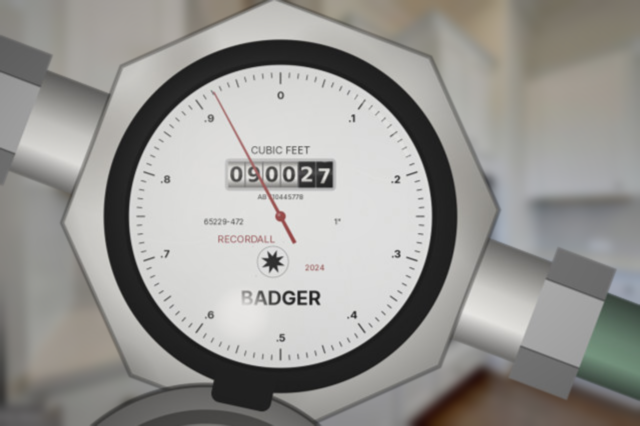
90026.92 ft³
